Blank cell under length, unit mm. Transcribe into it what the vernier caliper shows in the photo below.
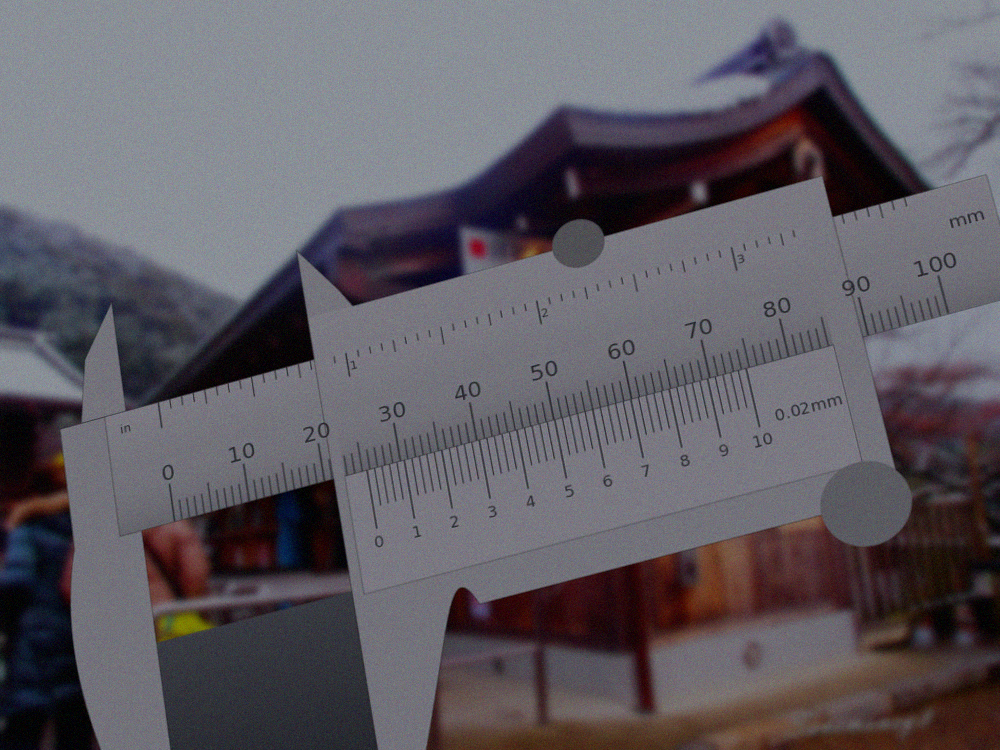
25.6 mm
